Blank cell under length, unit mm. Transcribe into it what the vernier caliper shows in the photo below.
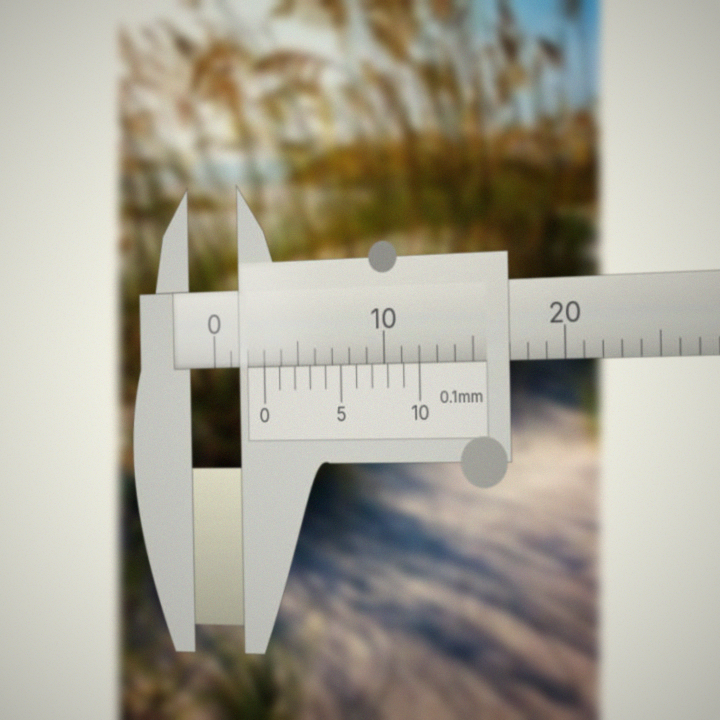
3.0 mm
